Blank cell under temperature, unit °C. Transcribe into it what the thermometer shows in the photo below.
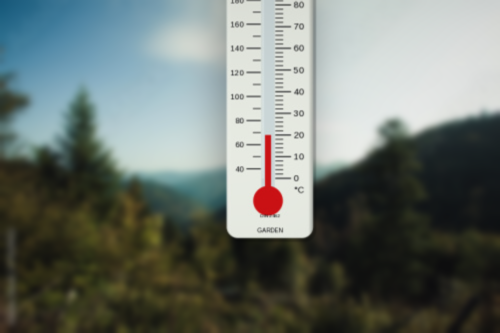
20 °C
